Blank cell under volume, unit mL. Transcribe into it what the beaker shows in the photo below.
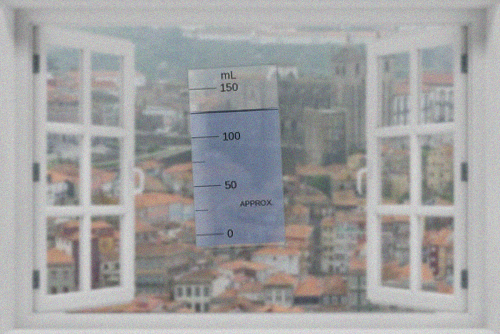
125 mL
